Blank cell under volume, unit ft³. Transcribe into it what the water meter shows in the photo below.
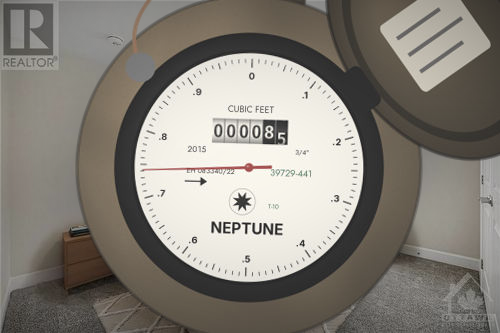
84.74 ft³
